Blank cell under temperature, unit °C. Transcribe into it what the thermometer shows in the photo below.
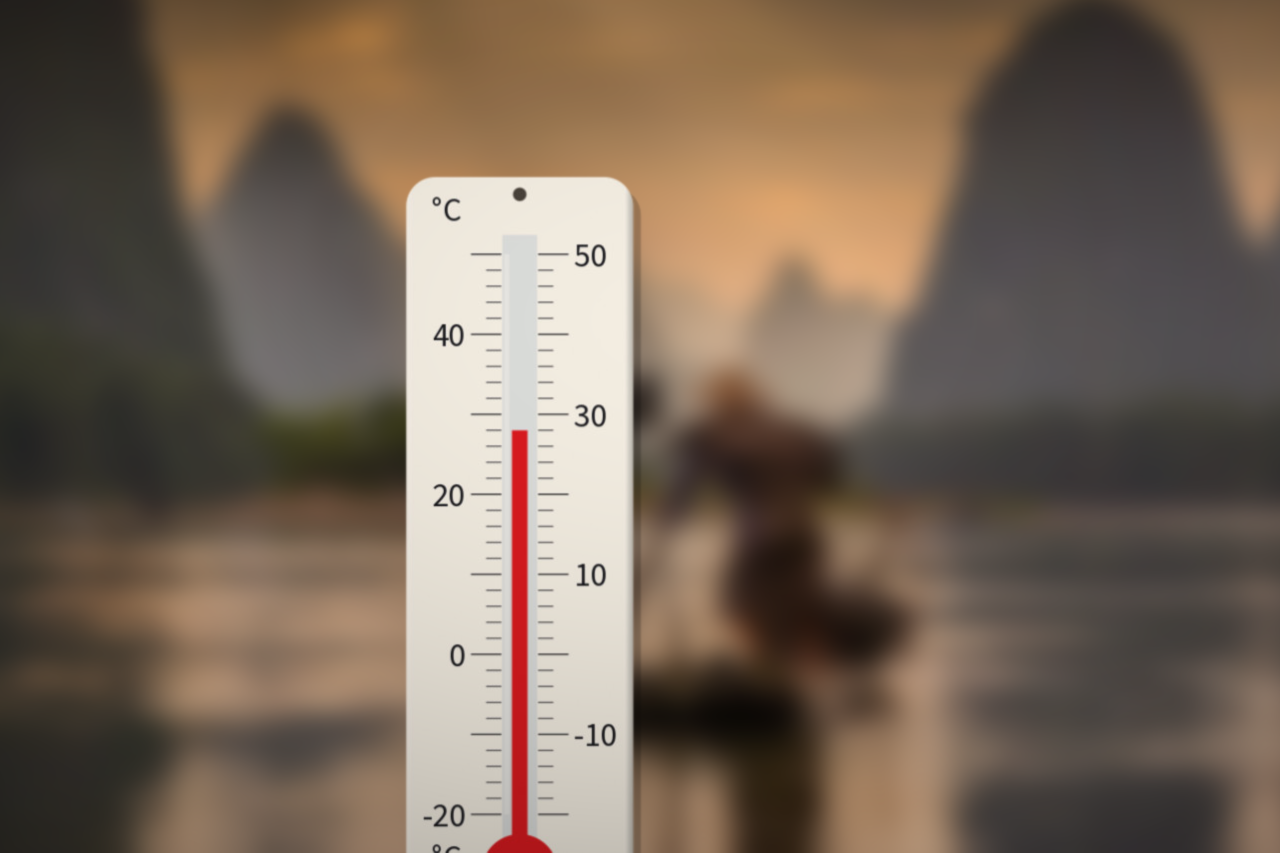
28 °C
